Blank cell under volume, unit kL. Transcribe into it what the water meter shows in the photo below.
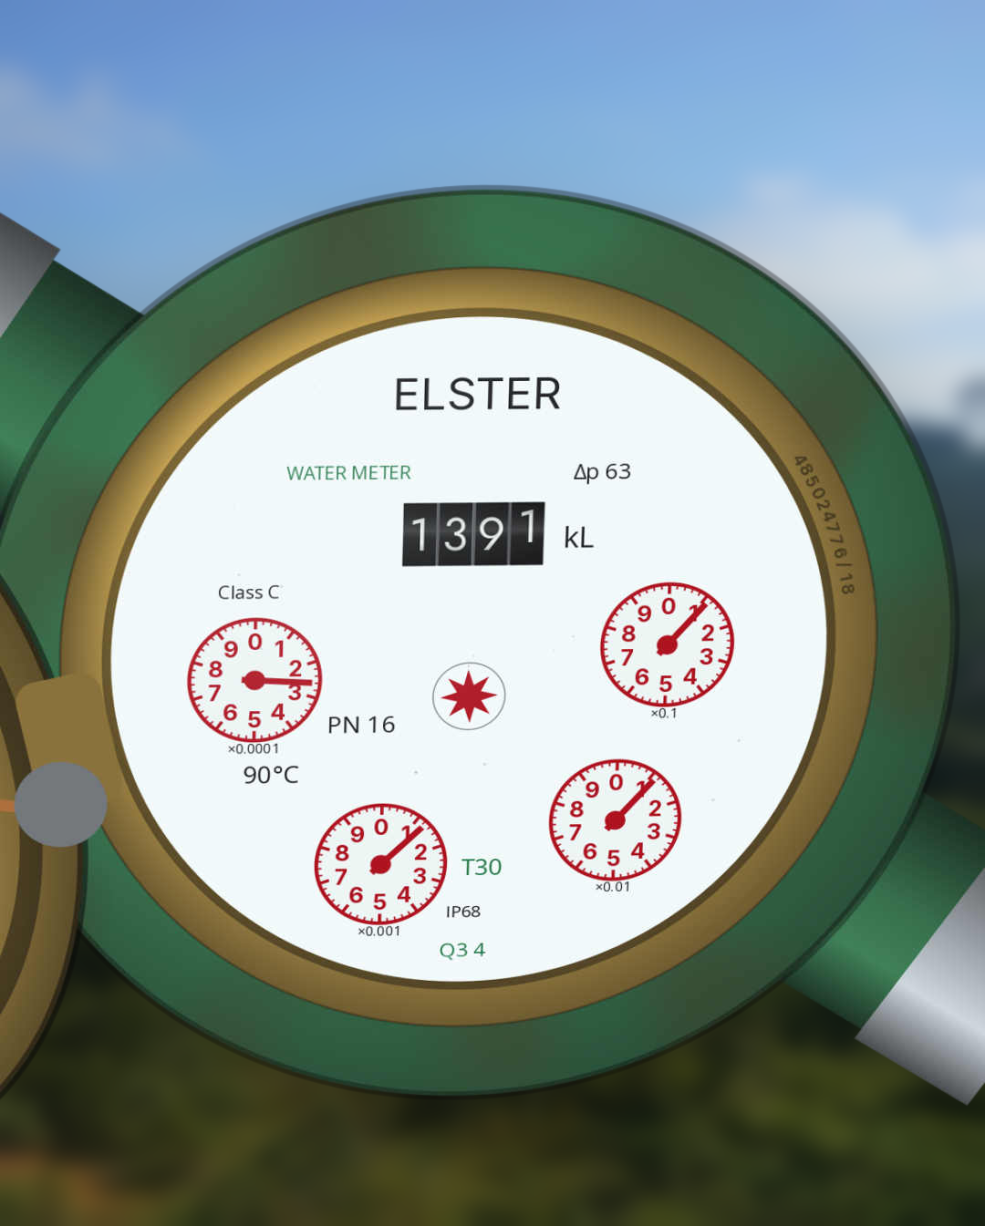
1391.1112 kL
